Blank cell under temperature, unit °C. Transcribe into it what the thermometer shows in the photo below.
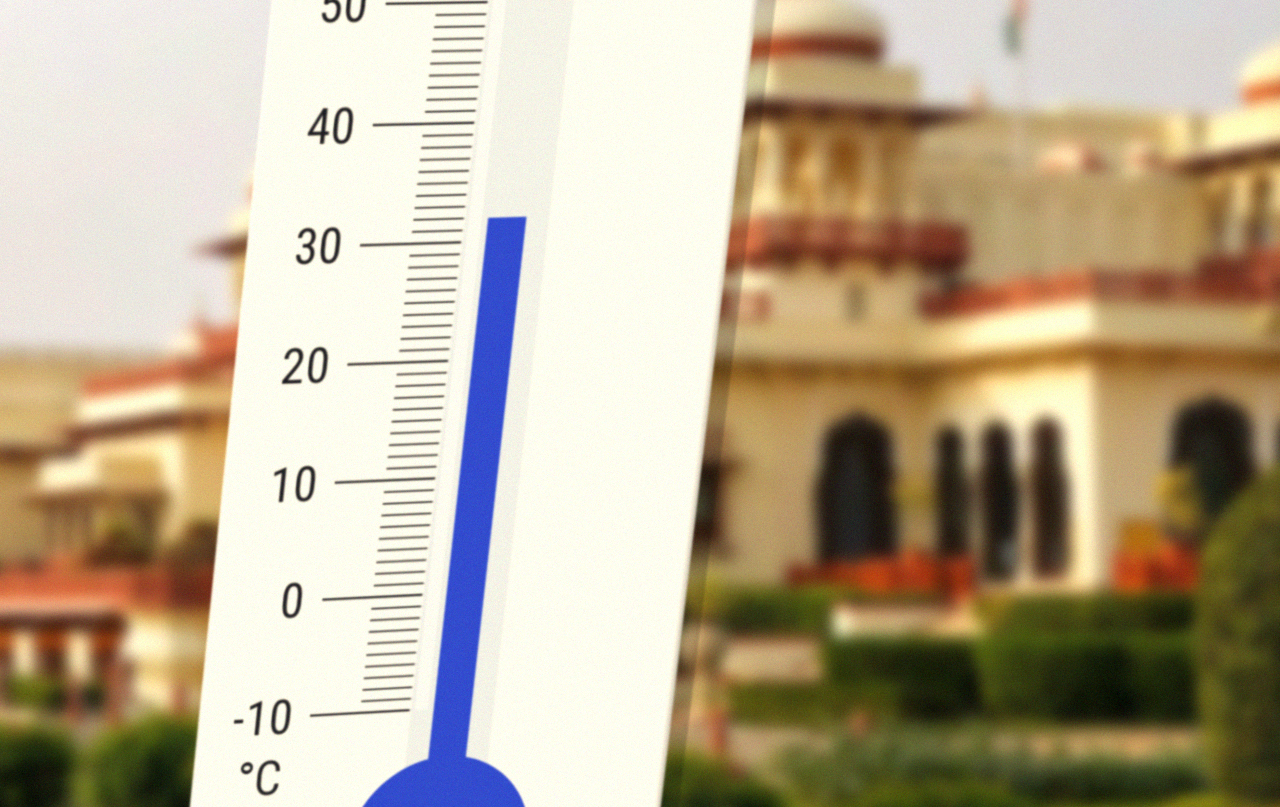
32 °C
